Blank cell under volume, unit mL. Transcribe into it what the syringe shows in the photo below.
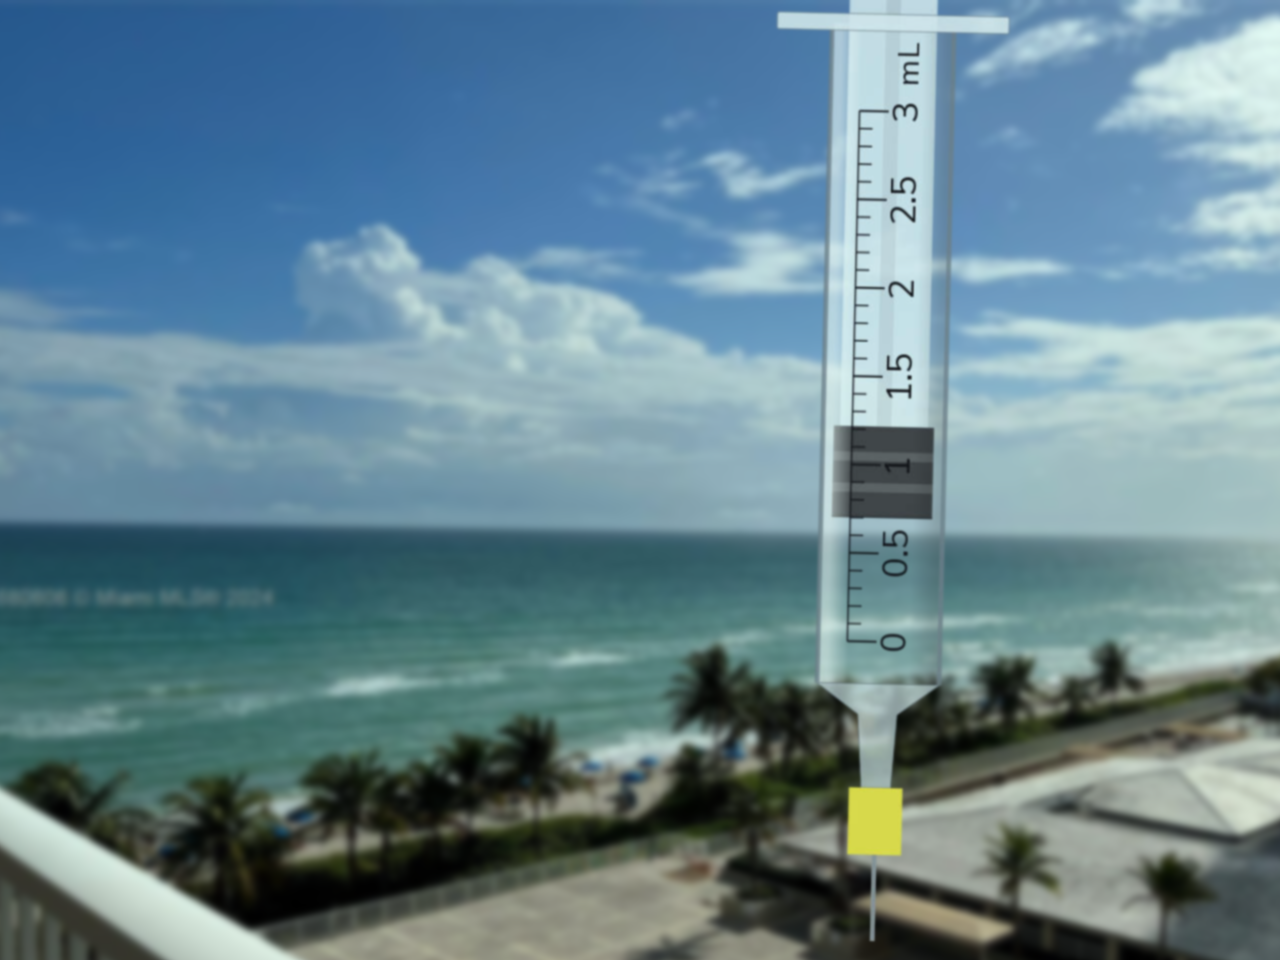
0.7 mL
